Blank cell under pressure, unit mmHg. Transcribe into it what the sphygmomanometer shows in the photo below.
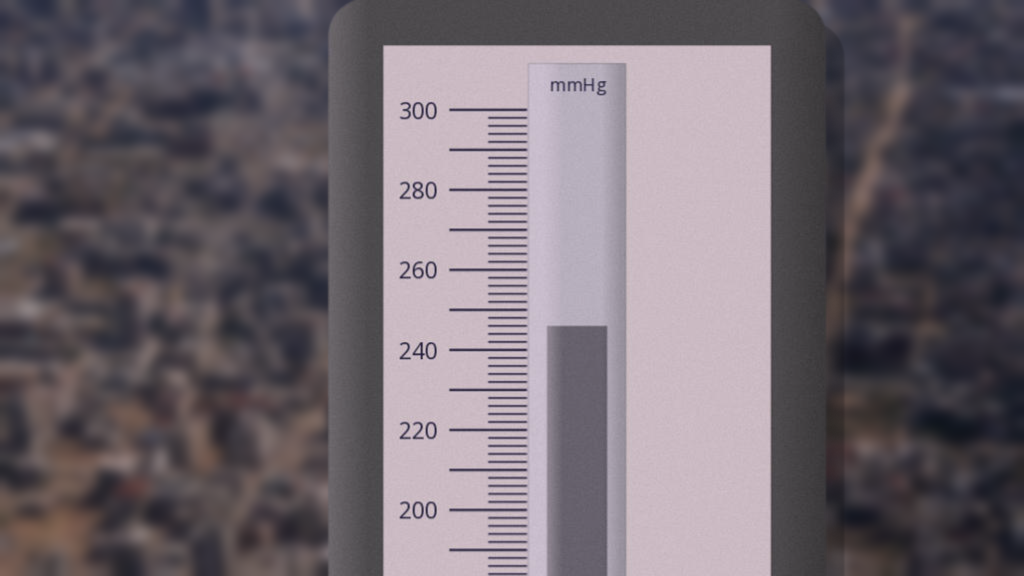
246 mmHg
